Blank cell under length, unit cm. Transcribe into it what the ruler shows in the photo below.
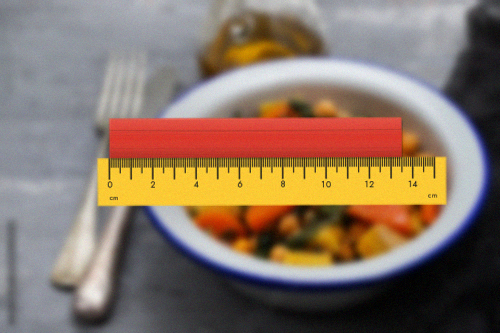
13.5 cm
